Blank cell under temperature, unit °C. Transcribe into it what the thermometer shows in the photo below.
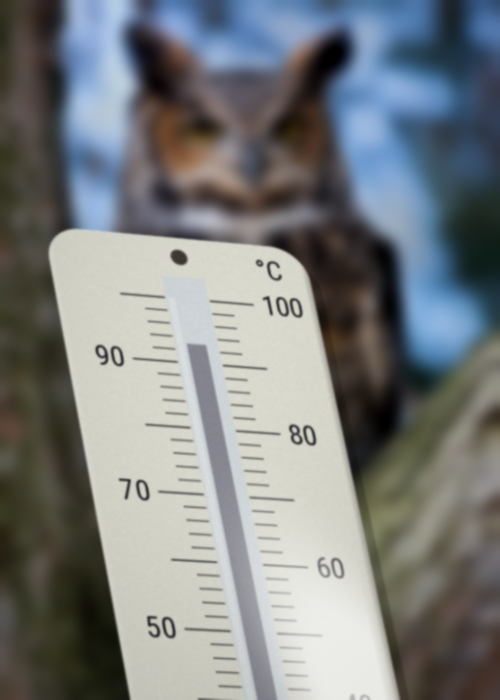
93 °C
